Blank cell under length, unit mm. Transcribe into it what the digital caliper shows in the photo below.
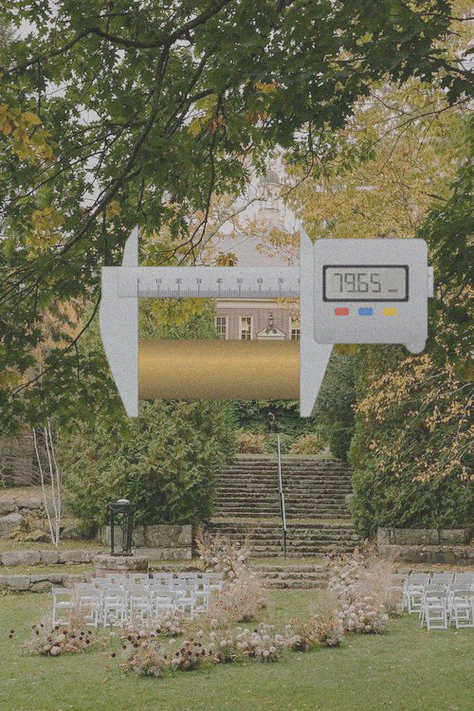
79.65 mm
